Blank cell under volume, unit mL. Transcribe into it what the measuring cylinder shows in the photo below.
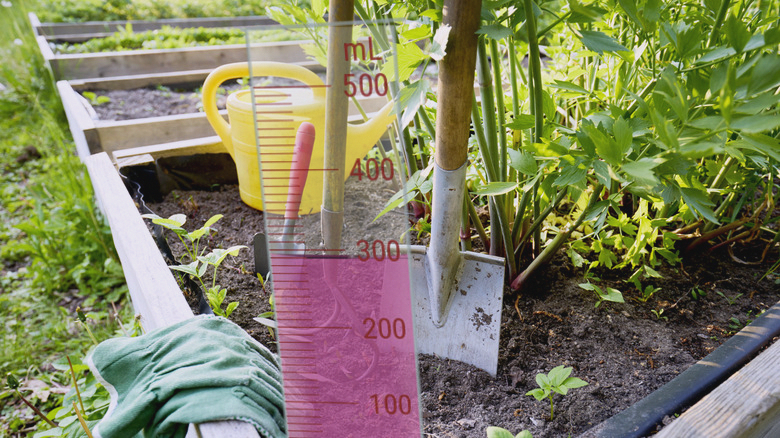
290 mL
